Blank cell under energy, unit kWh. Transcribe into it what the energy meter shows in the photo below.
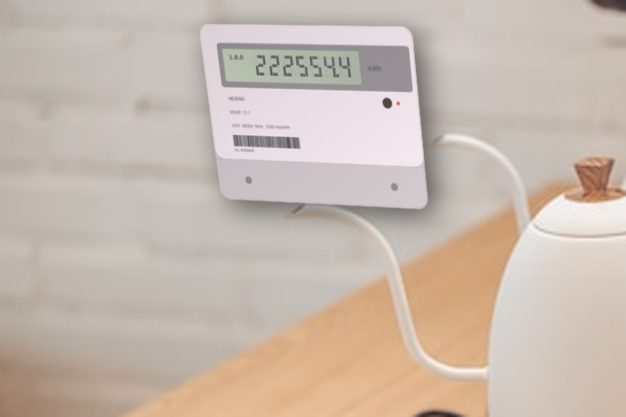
222554.4 kWh
